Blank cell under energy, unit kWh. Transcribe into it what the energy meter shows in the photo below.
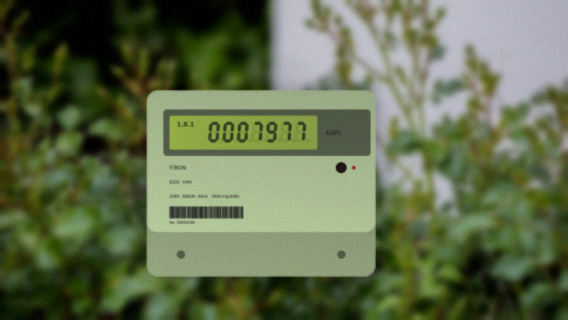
7977 kWh
